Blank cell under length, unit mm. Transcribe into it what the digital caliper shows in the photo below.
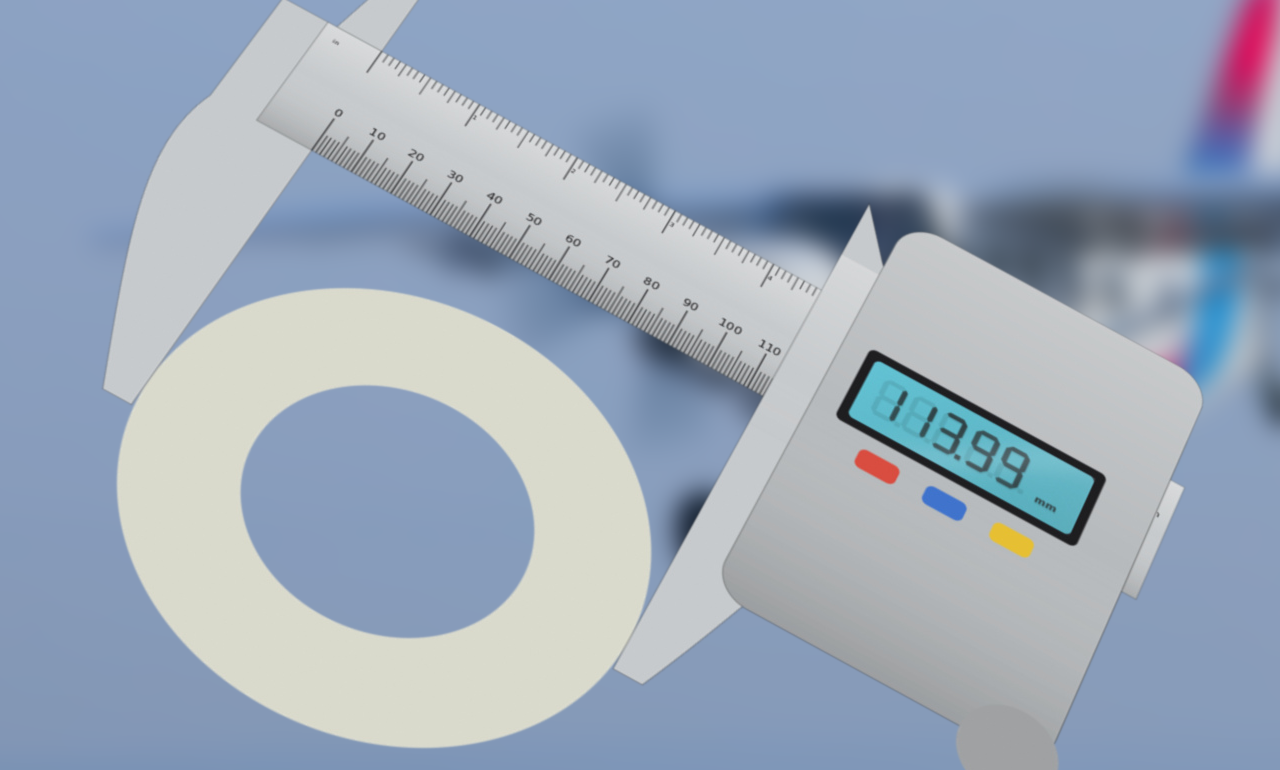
113.99 mm
